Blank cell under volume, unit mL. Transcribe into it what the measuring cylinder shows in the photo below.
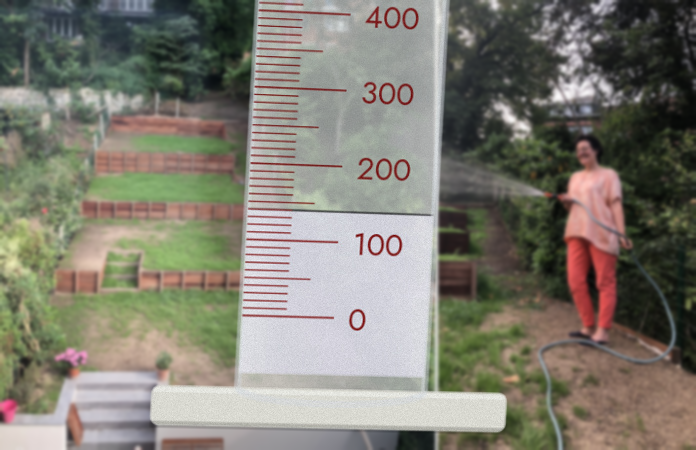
140 mL
